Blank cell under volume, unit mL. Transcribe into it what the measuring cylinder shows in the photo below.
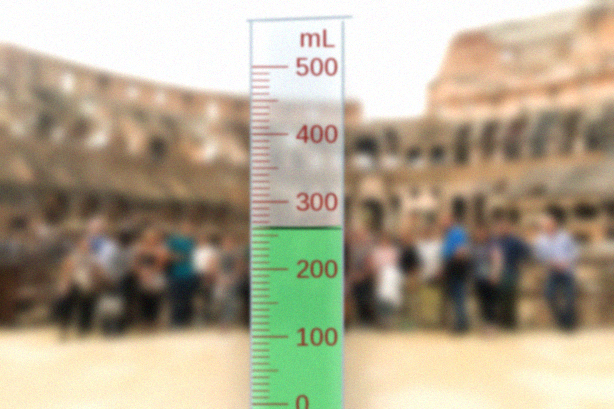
260 mL
